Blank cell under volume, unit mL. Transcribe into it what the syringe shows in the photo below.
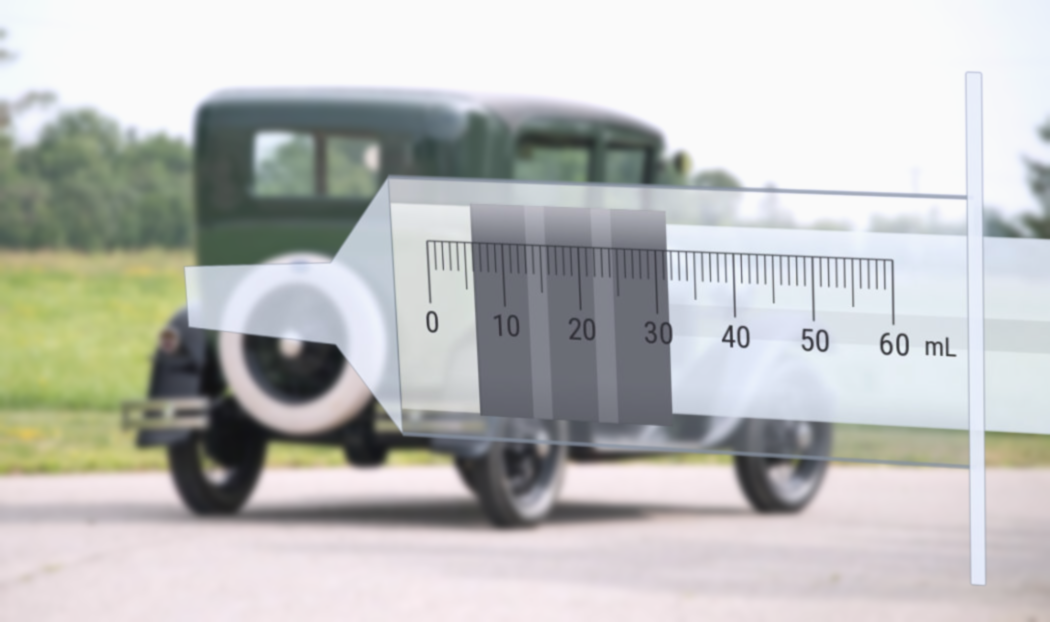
6 mL
